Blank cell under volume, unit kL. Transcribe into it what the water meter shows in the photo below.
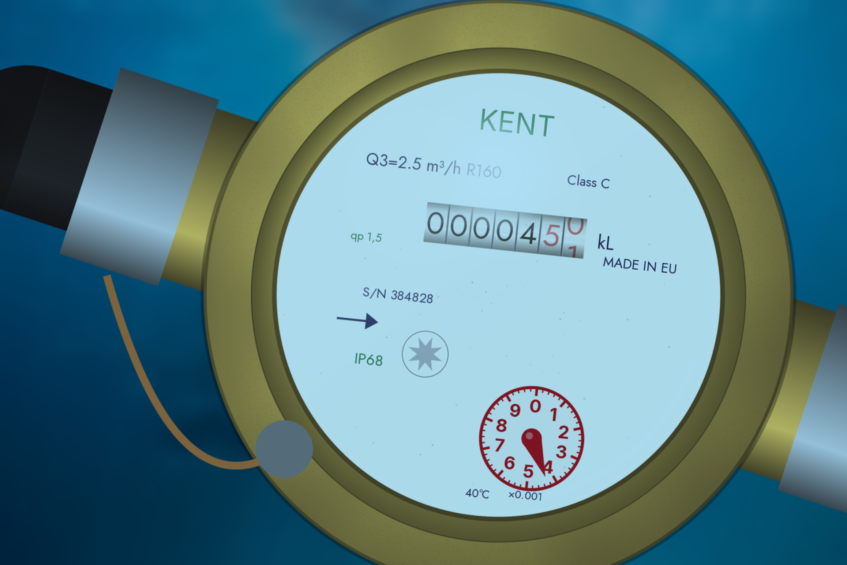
4.504 kL
